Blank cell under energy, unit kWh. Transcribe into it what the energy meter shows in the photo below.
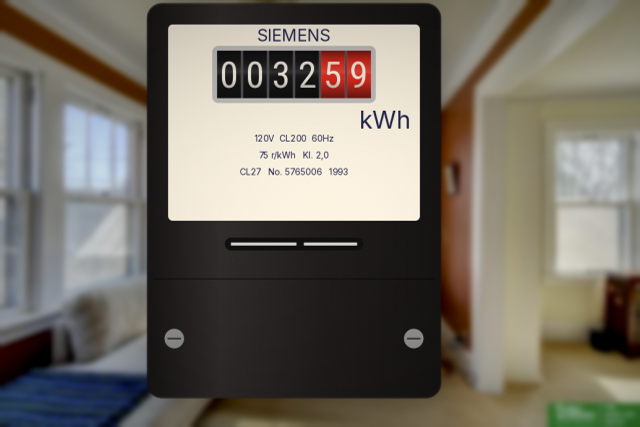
32.59 kWh
